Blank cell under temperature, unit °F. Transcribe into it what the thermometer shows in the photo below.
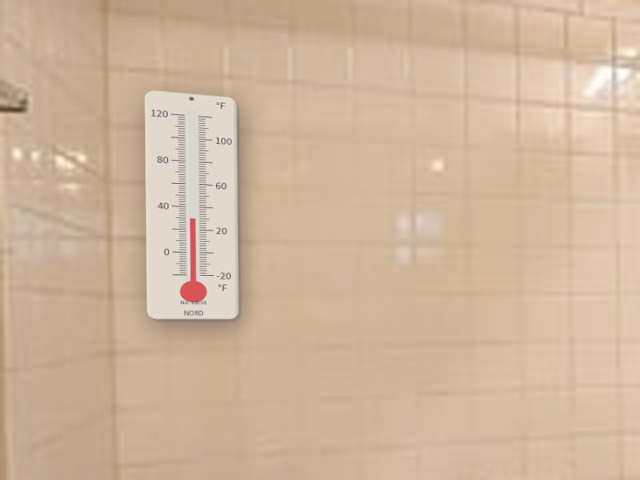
30 °F
